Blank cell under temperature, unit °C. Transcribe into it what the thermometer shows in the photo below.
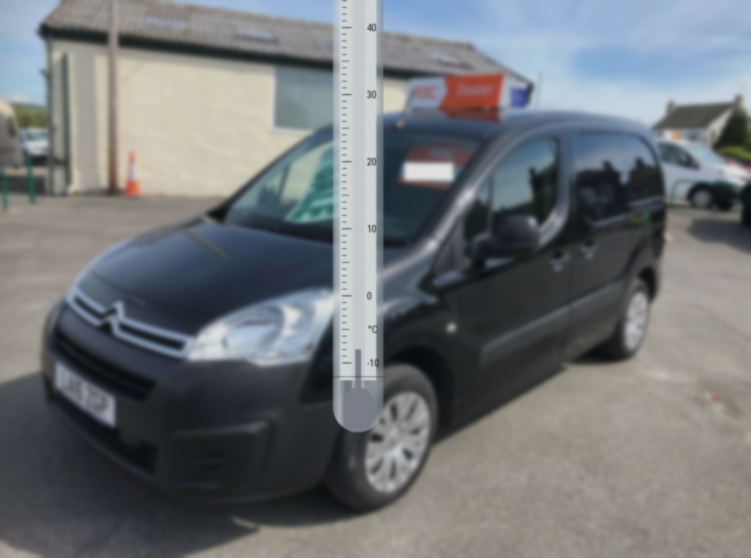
-8 °C
